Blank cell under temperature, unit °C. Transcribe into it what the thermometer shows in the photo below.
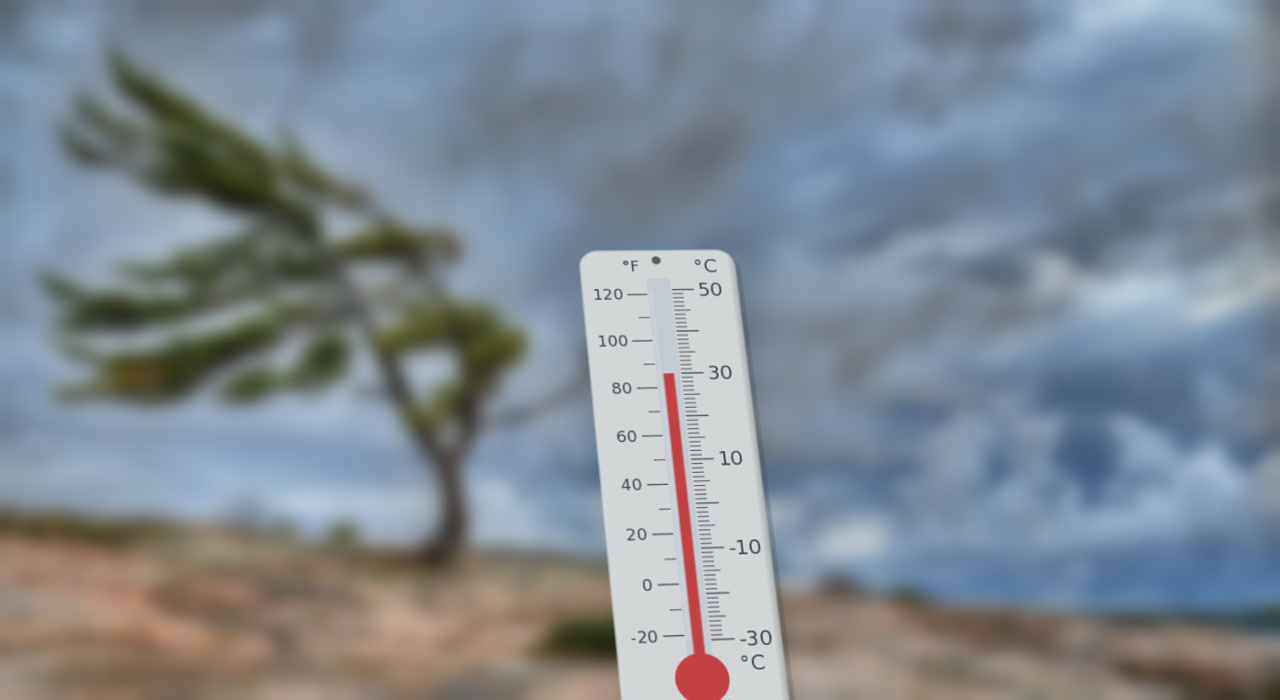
30 °C
